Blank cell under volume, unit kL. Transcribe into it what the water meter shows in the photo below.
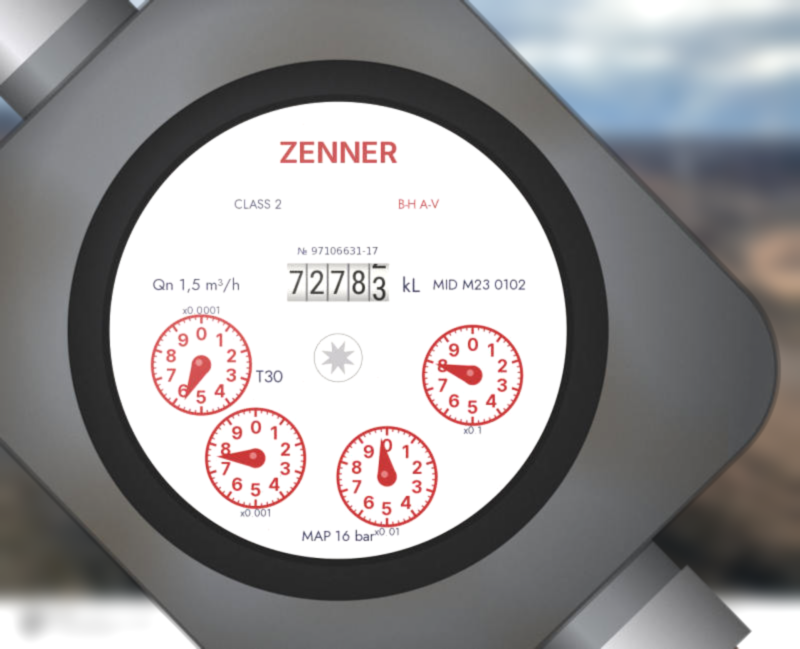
72782.7975 kL
